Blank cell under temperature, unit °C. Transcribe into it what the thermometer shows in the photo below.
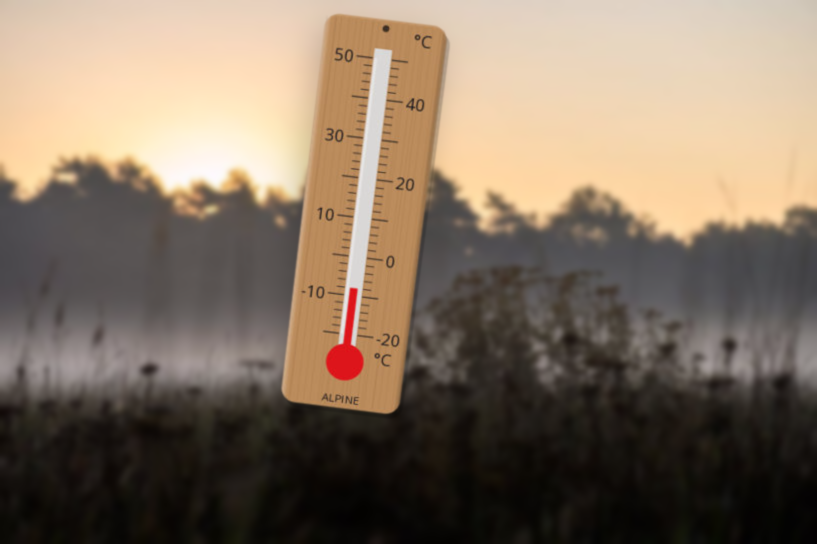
-8 °C
